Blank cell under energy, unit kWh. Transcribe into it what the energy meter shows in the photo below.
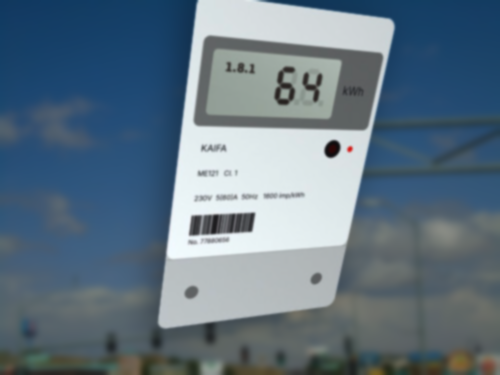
64 kWh
